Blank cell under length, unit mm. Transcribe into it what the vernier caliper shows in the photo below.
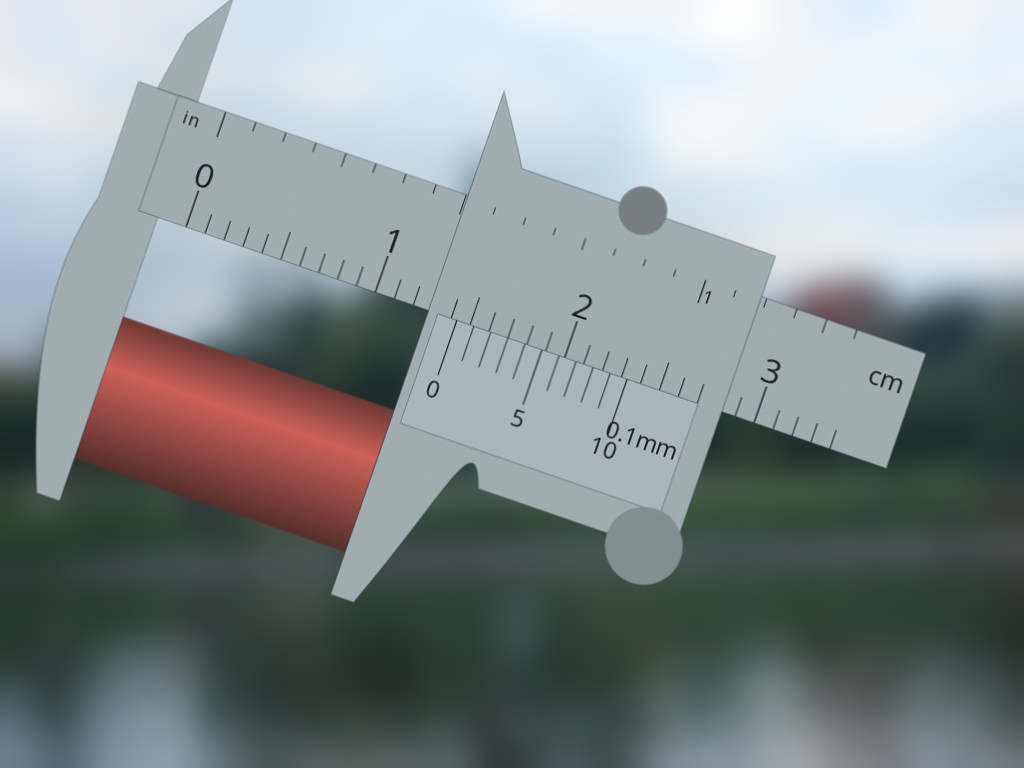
14.3 mm
